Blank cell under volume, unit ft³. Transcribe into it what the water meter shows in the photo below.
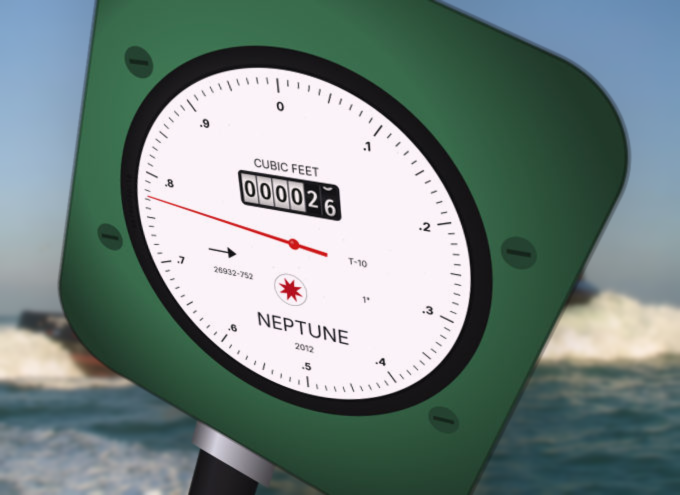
25.77 ft³
